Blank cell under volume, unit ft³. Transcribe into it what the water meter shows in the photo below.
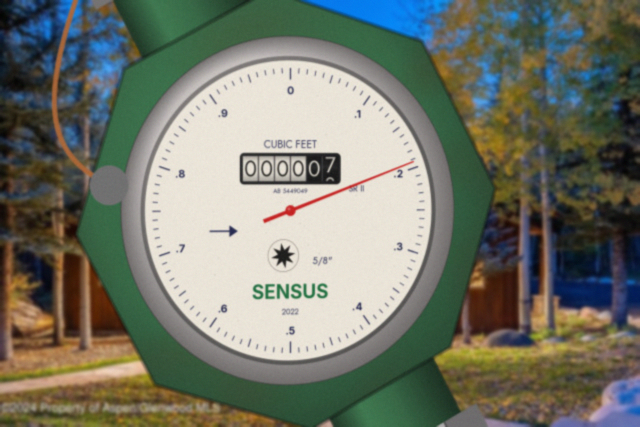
7.19 ft³
